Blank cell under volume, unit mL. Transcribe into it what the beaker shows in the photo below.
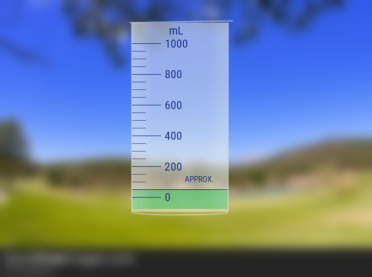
50 mL
